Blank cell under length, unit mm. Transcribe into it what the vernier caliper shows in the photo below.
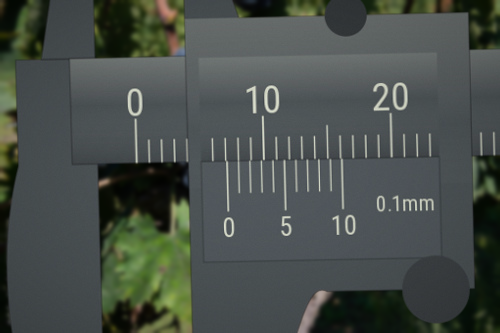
7.1 mm
